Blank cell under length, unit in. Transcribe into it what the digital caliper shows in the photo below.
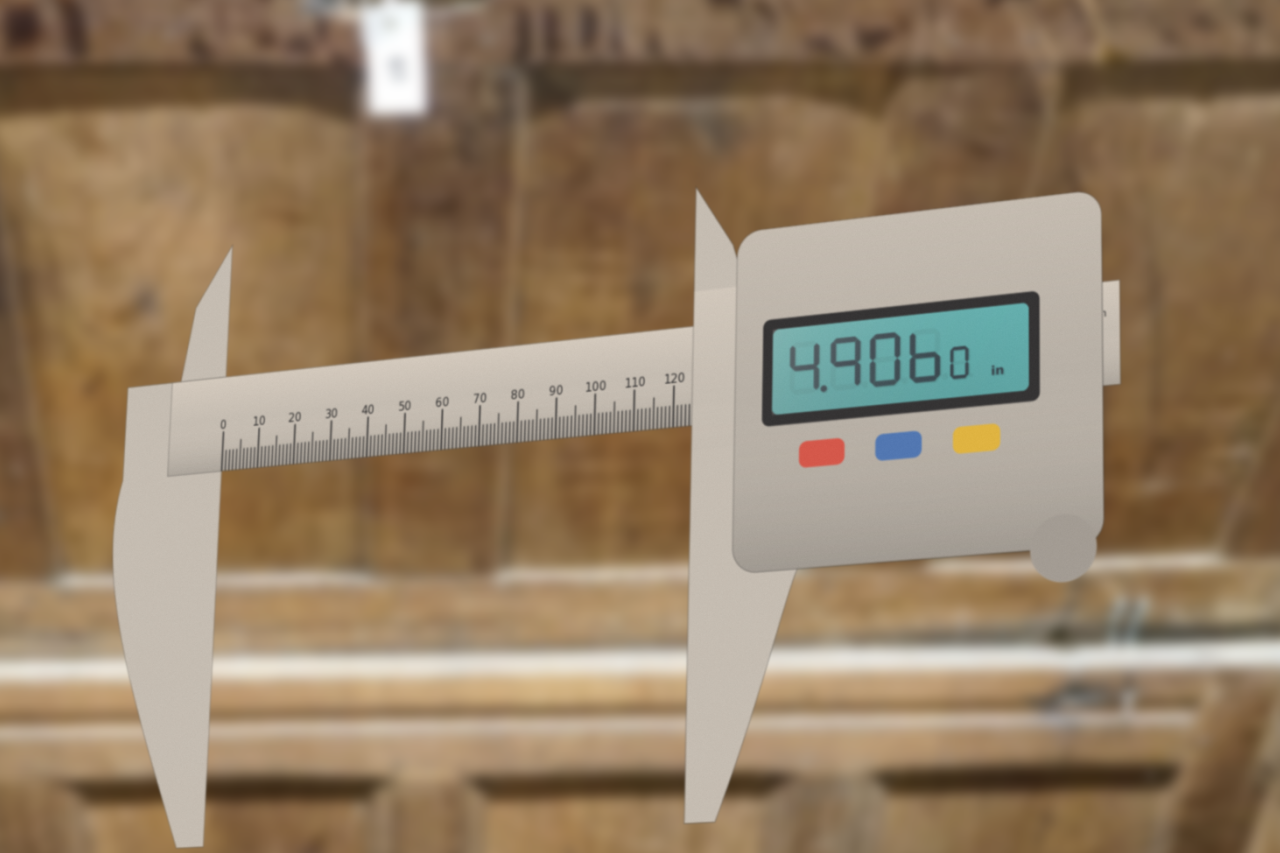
4.9060 in
